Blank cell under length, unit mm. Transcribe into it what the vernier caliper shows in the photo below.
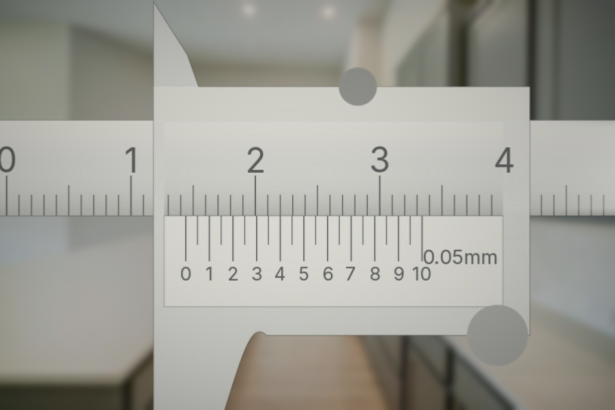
14.4 mm
